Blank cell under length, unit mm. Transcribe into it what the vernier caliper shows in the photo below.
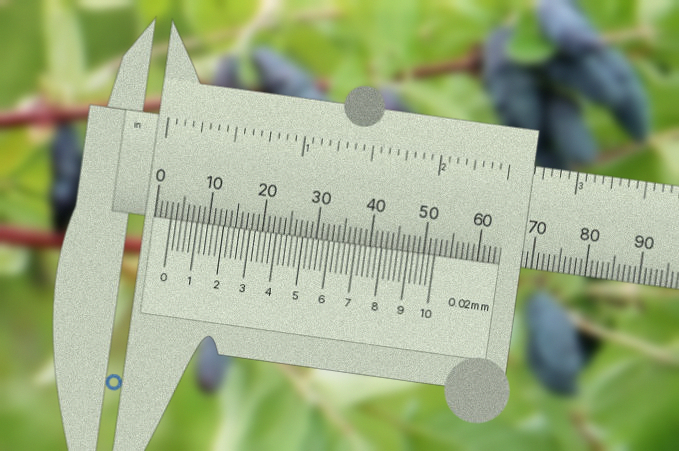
3.0 mm
